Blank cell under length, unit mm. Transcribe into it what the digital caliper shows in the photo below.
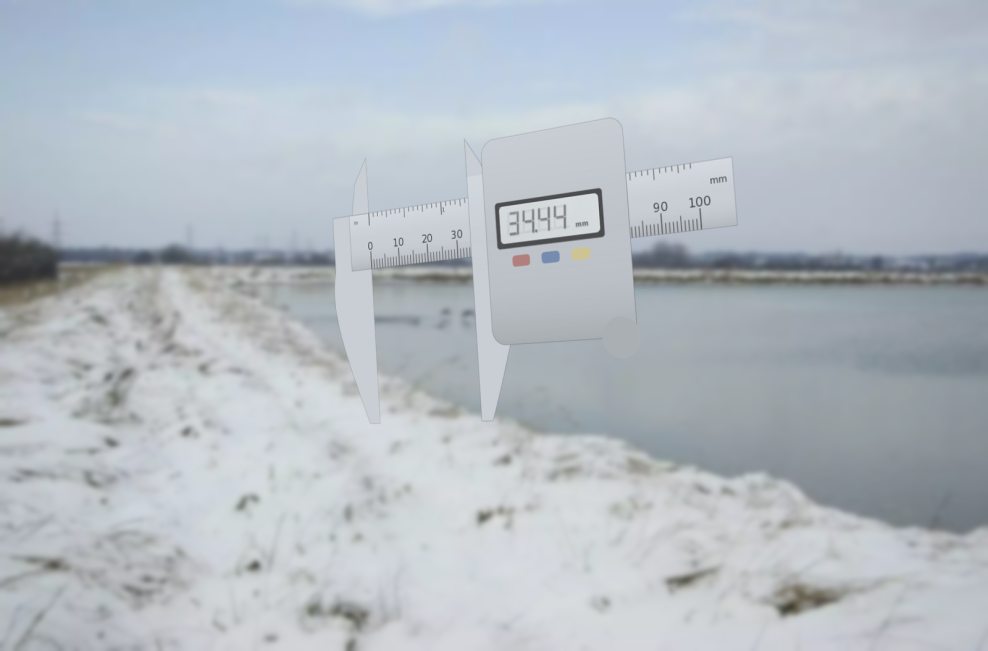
34.44 mm
